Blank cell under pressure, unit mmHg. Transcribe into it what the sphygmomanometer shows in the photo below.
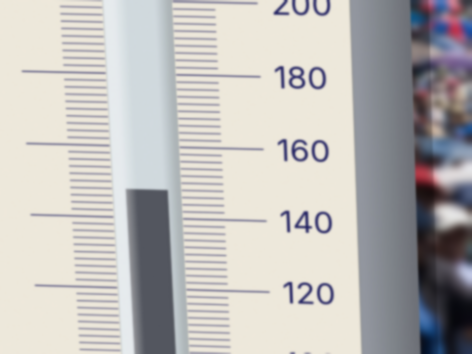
148 mmHg
